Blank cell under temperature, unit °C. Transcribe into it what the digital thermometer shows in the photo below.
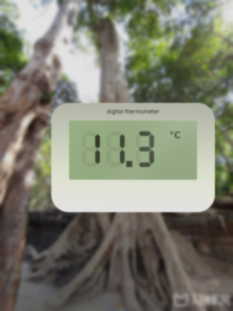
11.3 °C
